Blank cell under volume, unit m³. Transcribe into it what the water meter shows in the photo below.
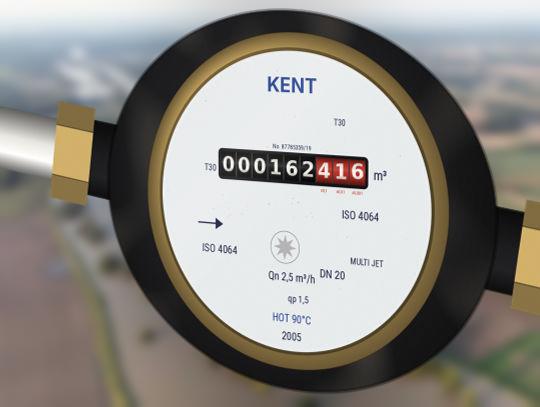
162.416 m³
